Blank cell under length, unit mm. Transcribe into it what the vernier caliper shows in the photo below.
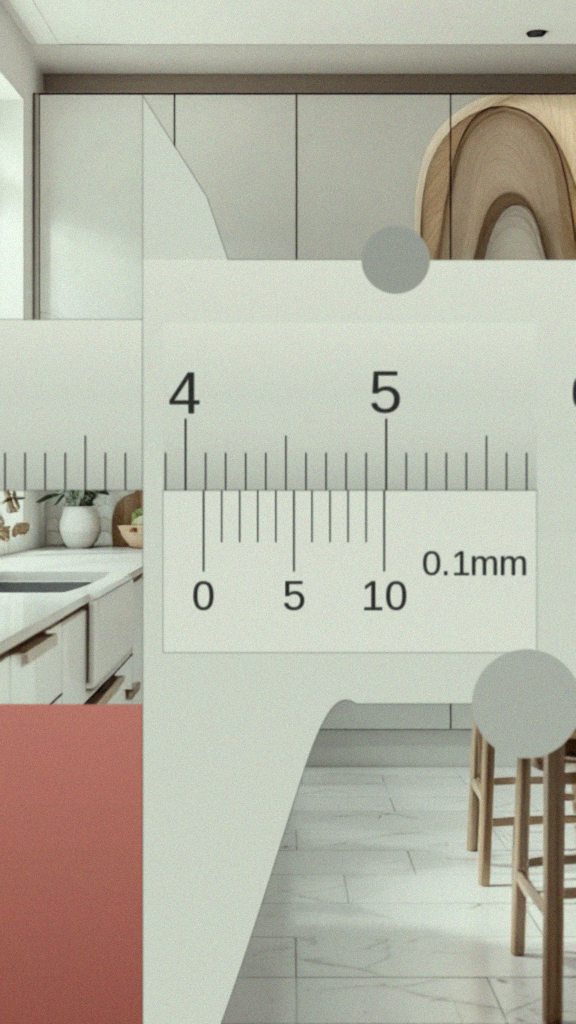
40.9 mm
